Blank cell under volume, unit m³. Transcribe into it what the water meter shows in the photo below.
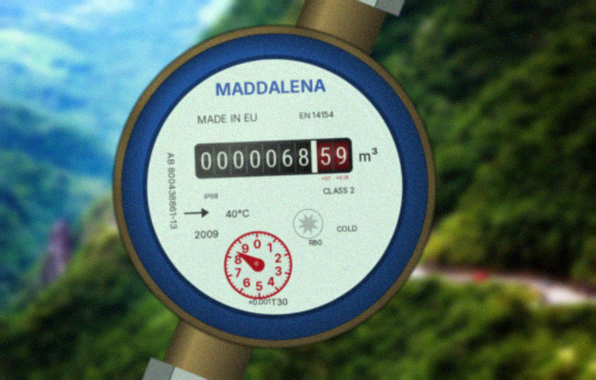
68.598 m³
